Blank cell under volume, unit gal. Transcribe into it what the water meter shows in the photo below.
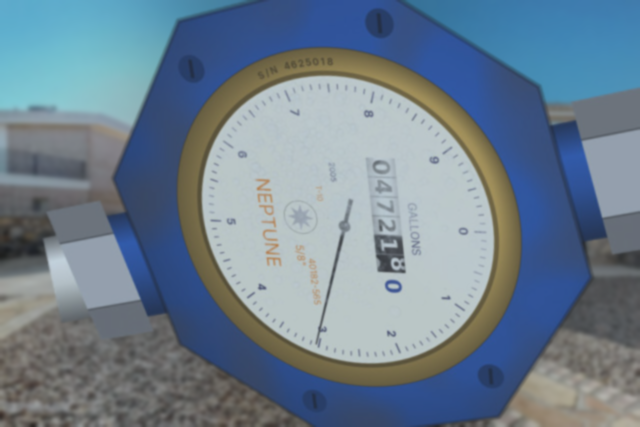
472183.0 gal
